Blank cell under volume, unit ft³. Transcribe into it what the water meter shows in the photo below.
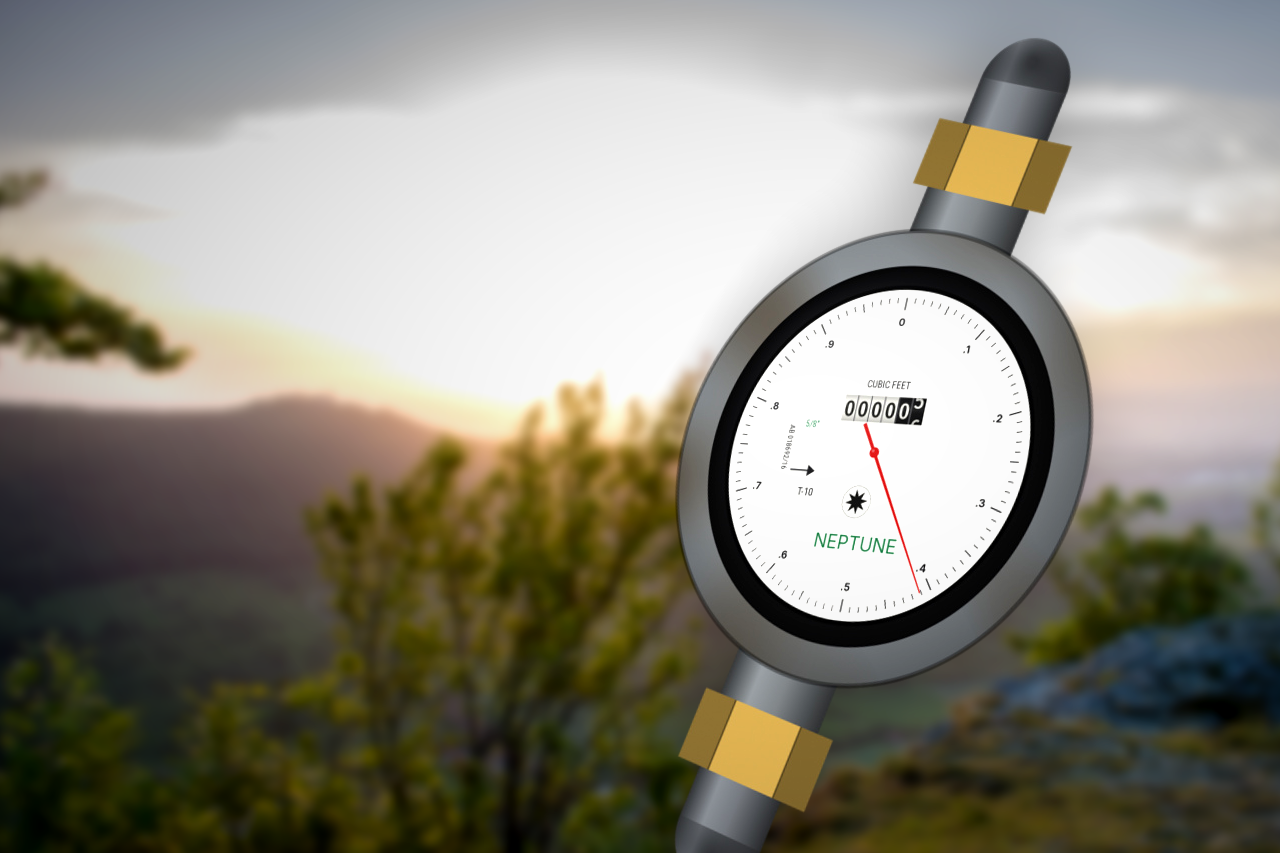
5.41 ft³
